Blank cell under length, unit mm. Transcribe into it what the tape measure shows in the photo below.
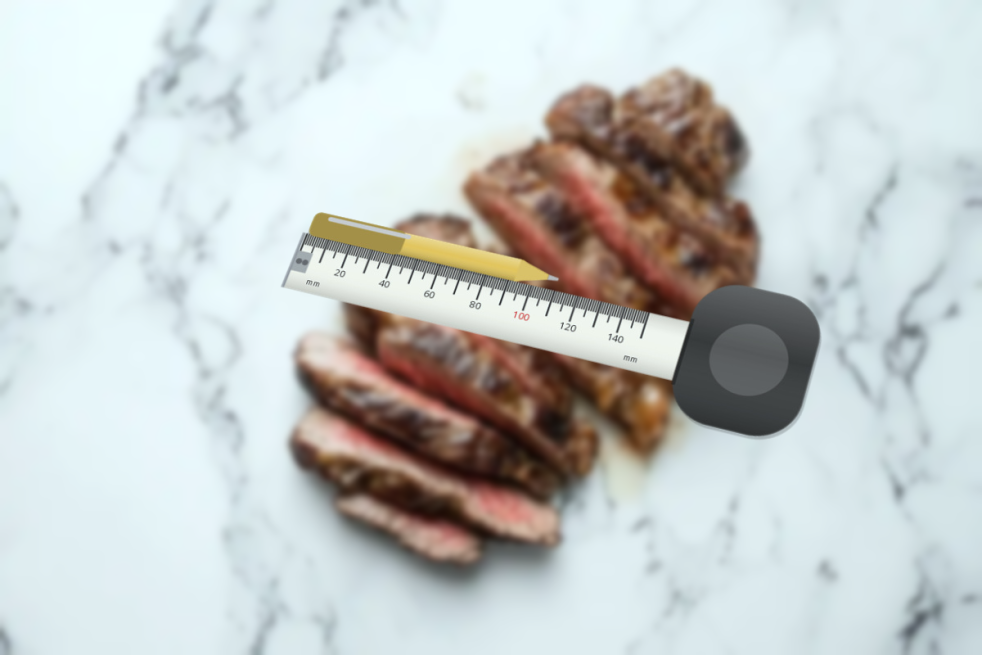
110 mm
